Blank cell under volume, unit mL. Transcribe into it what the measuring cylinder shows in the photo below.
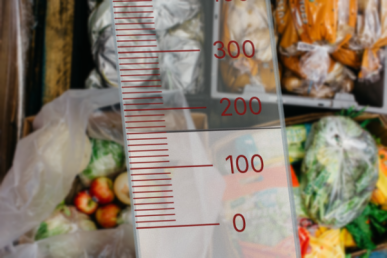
160 mL
